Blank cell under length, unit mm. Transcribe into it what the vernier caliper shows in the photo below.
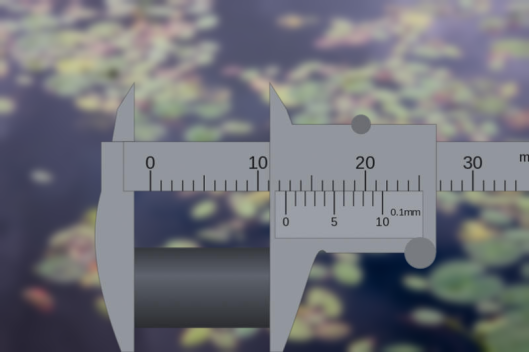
12.6 mm
